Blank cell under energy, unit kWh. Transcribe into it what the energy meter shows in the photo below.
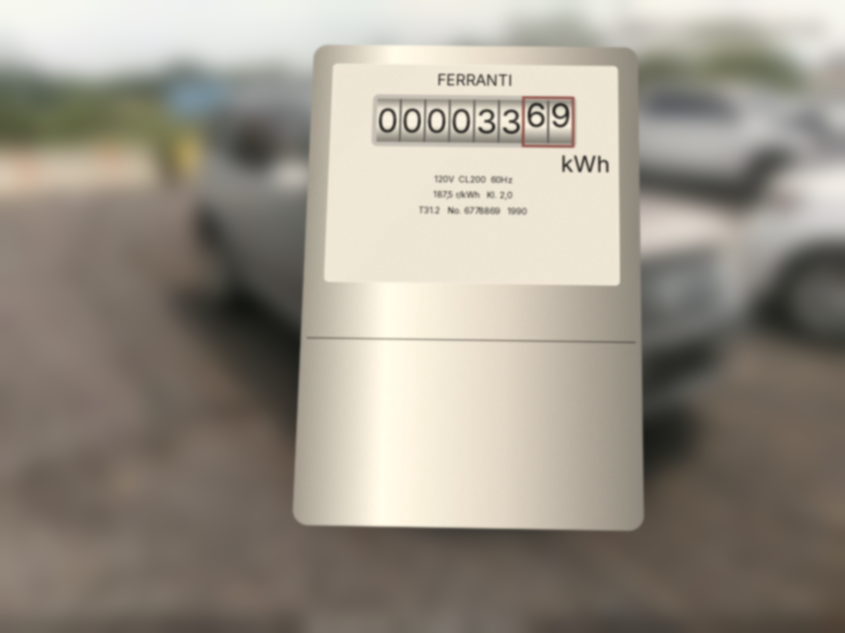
33.69 kWh
